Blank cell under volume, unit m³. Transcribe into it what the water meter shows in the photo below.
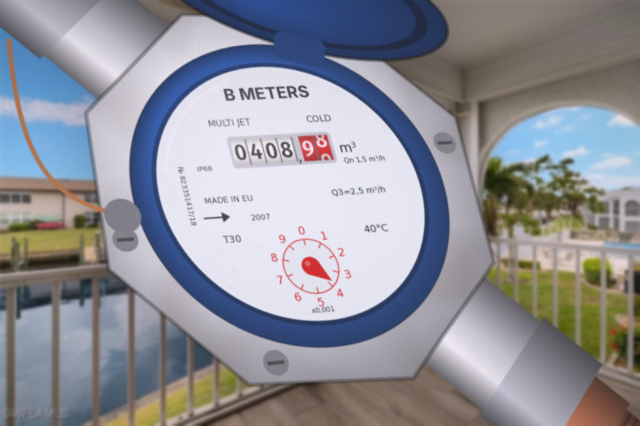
408.983 m³
